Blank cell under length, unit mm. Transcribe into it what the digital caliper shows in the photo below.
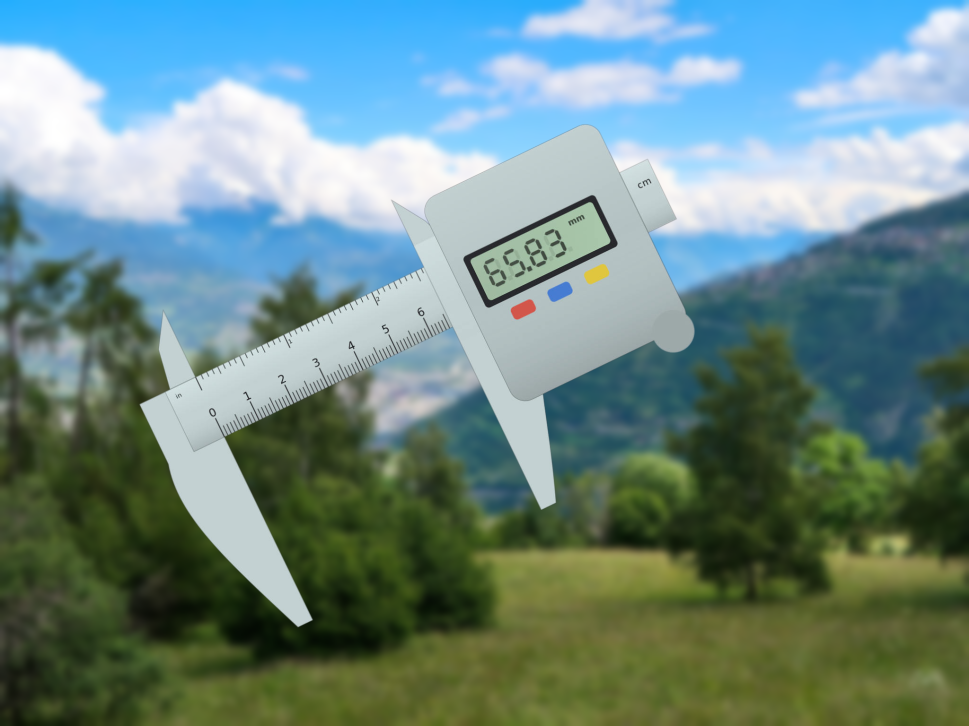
65.83 mm
